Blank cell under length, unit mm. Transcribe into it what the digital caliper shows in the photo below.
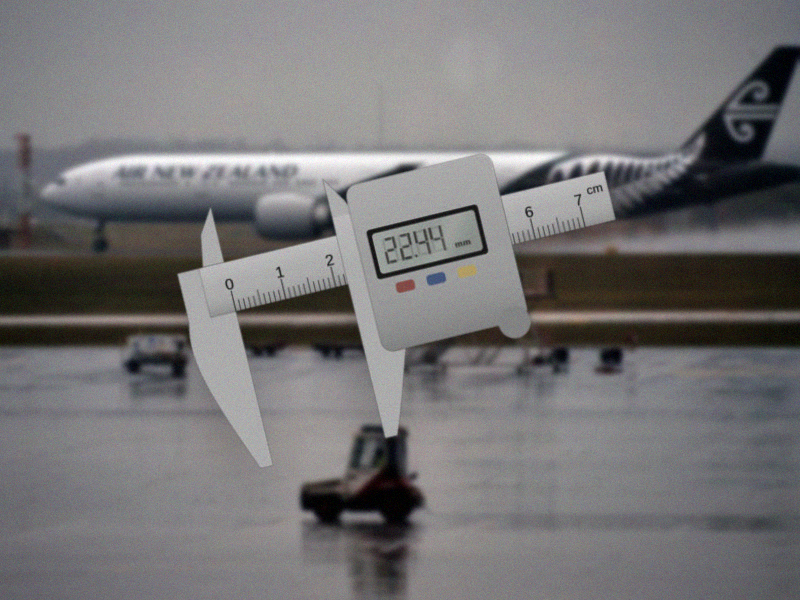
22.44 mm
